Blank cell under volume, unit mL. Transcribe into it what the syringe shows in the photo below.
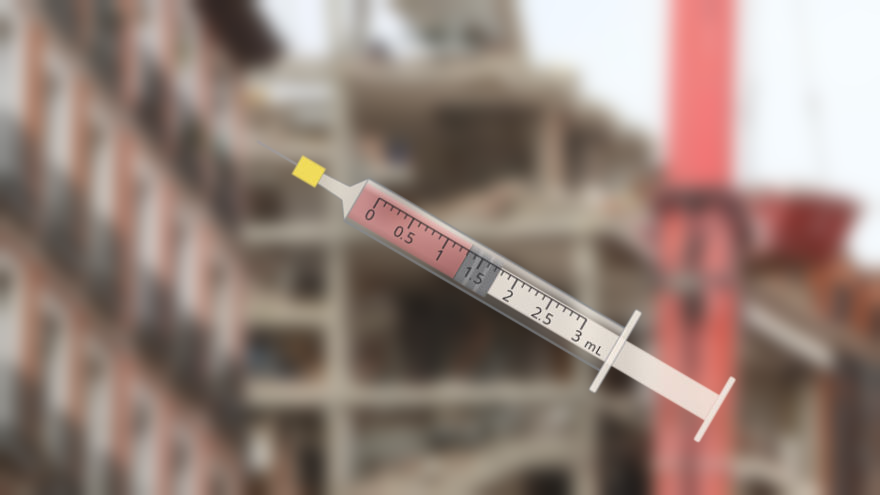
1.3 mL
